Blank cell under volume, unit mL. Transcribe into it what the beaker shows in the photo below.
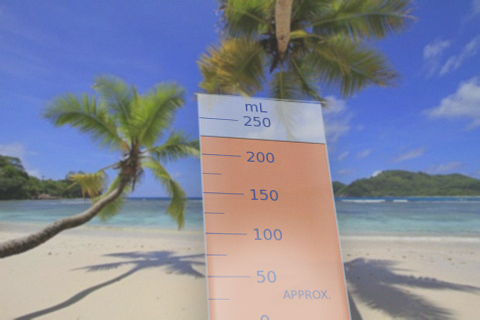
225 mL
